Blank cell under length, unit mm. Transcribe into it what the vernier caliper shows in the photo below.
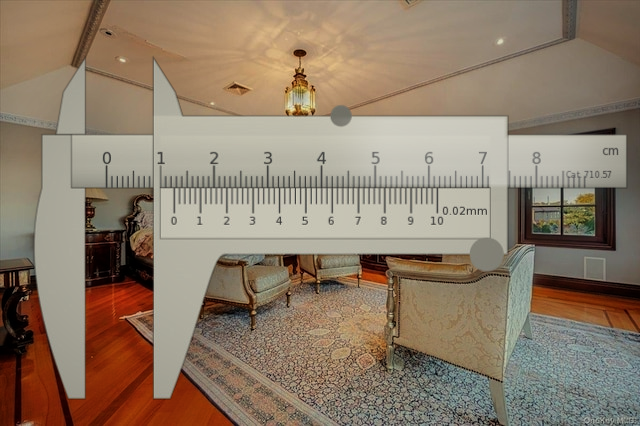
12.6 mm
